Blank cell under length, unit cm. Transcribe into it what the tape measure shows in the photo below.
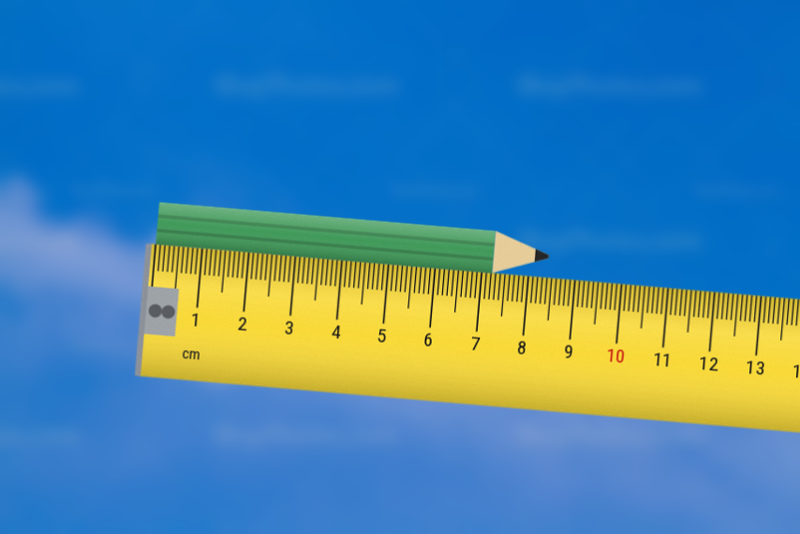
8.4 cm
